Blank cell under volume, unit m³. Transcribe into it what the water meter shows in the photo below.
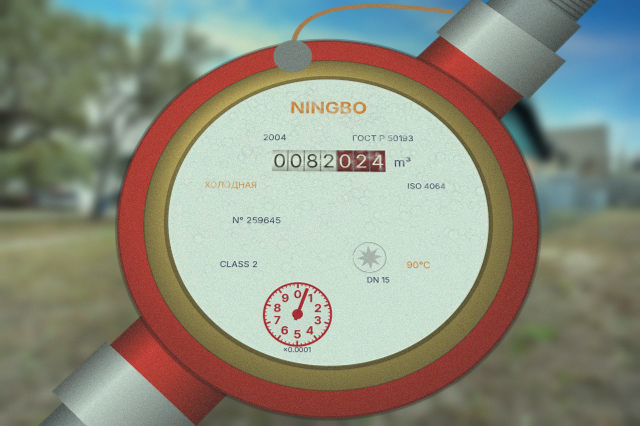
82.0240 m³
